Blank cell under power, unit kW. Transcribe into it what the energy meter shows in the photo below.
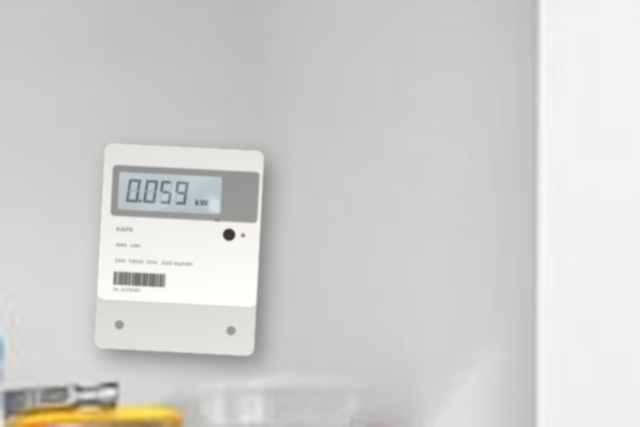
0.059 kW
